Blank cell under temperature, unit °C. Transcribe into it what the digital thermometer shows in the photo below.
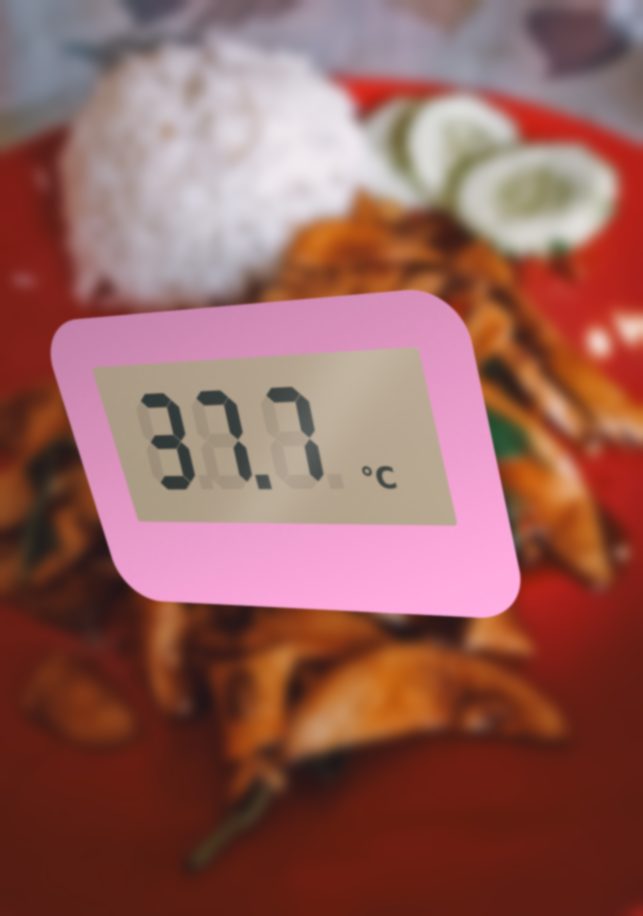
37.7 °C
